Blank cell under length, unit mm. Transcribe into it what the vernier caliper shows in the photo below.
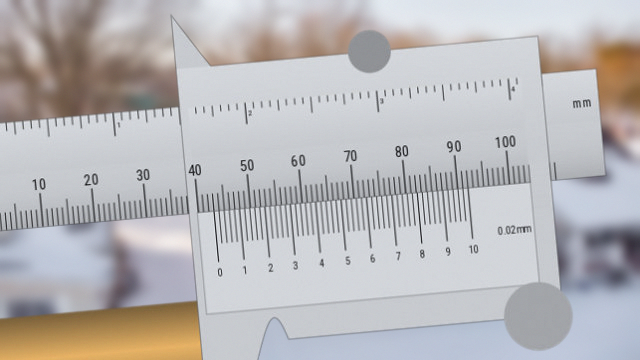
43.0 mm
